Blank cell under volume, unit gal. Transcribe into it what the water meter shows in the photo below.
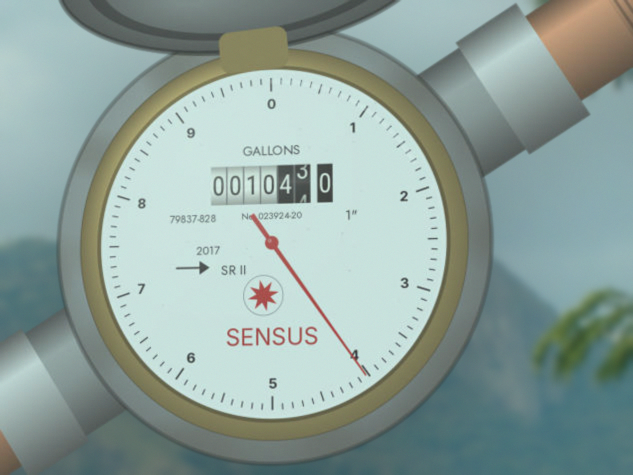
10434.0 gal
